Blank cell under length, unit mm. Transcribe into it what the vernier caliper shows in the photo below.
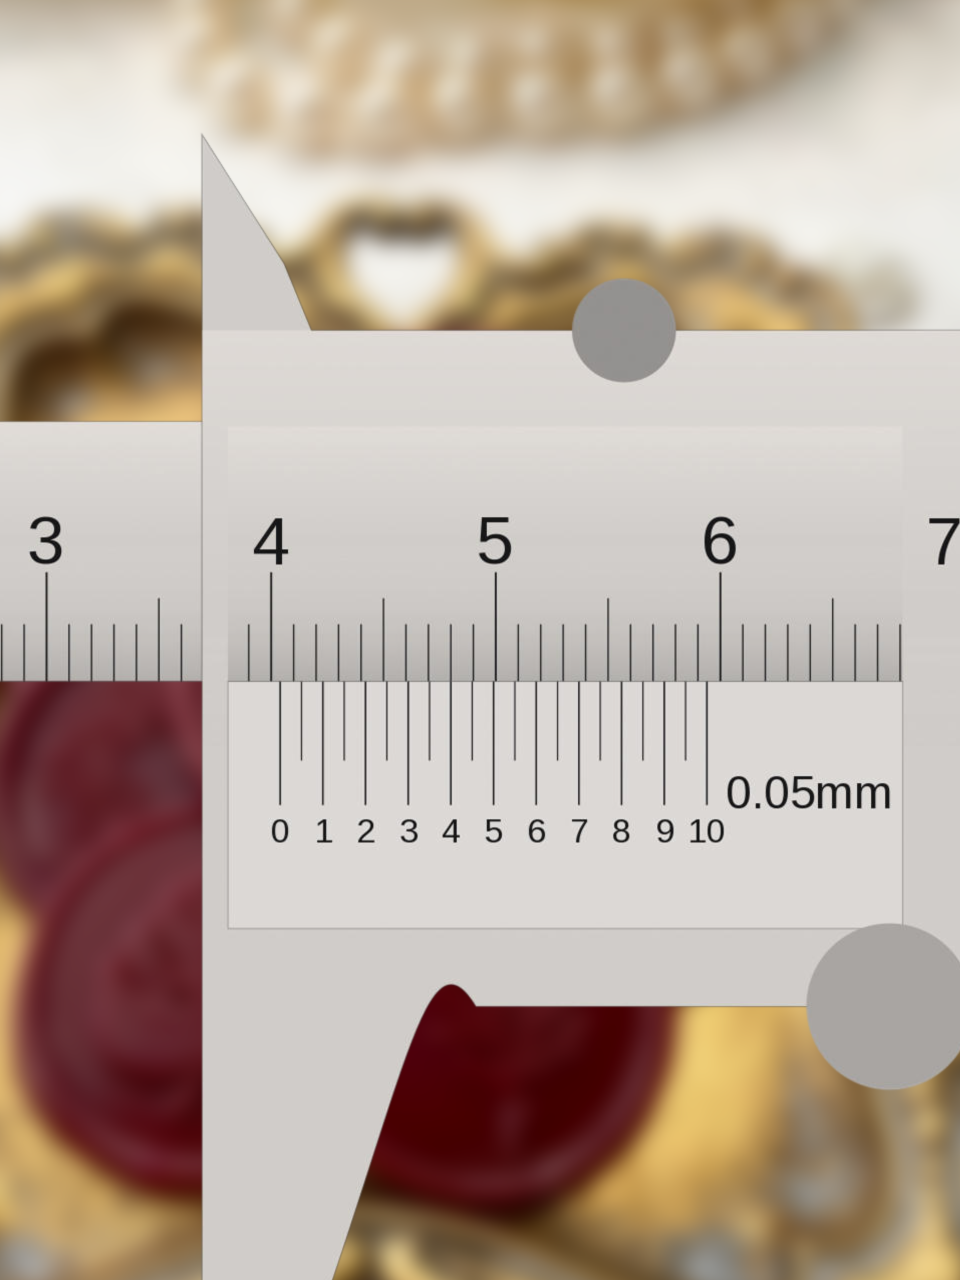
40.4 mm
